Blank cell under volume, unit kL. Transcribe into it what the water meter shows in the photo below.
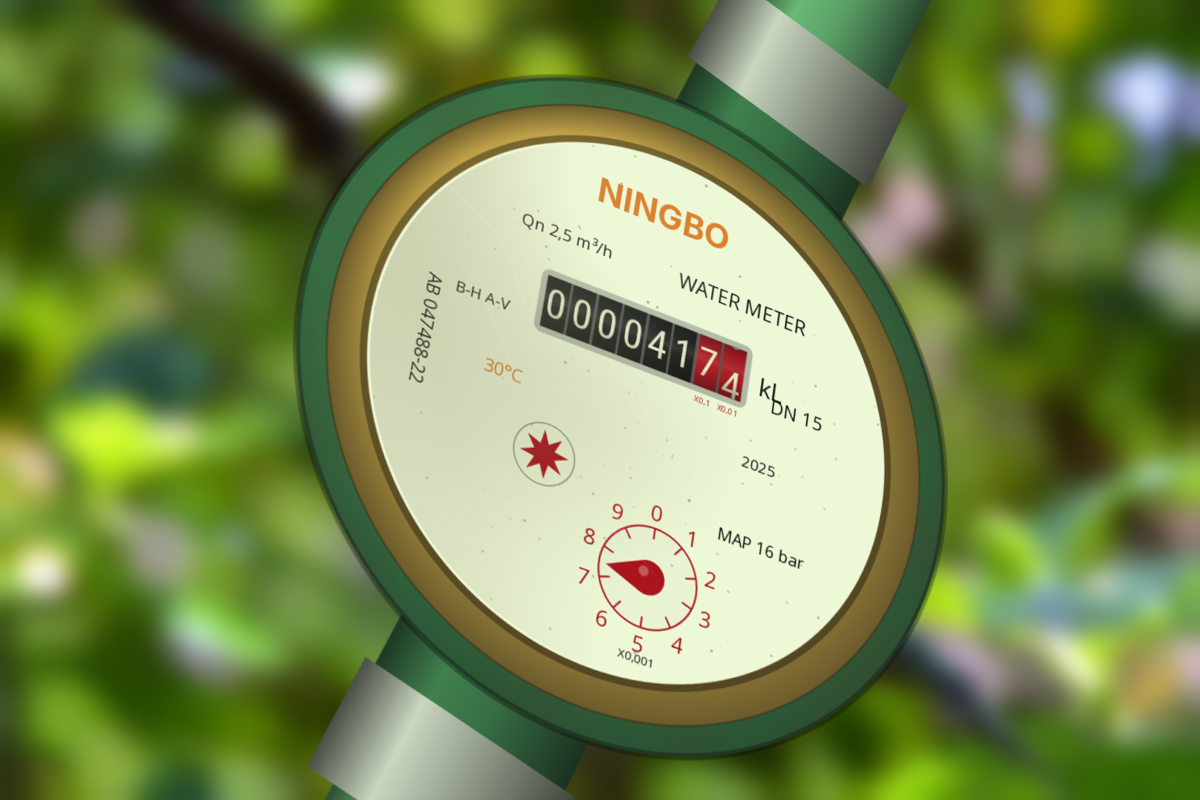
41.737 kL
